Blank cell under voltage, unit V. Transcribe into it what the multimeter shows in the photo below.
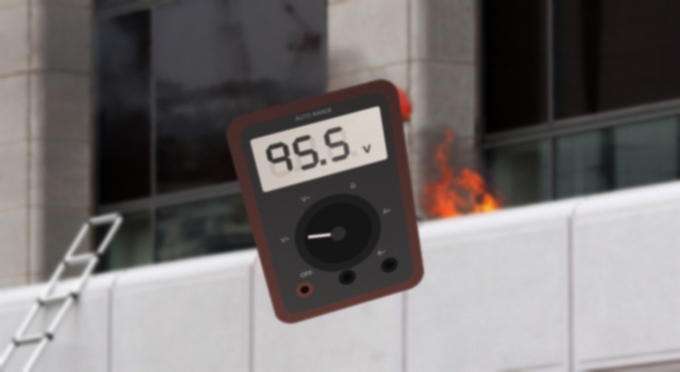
95.5 V
